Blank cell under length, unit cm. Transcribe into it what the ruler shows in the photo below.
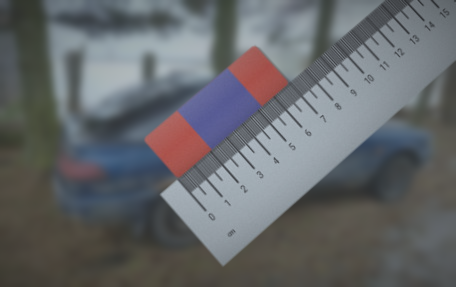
7 cm
